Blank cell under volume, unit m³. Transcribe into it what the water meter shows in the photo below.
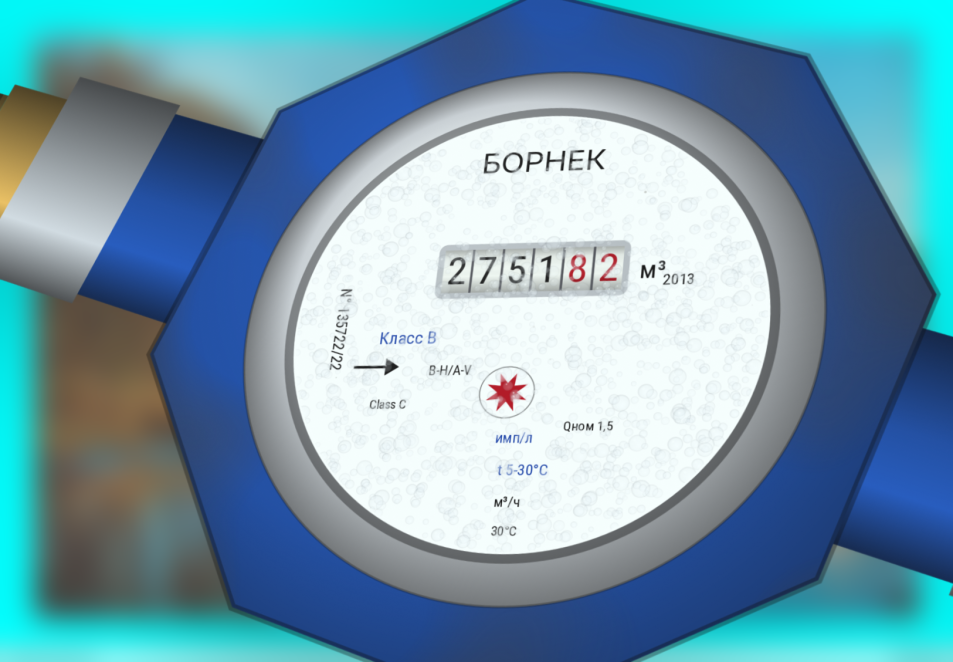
2751.82 m³
